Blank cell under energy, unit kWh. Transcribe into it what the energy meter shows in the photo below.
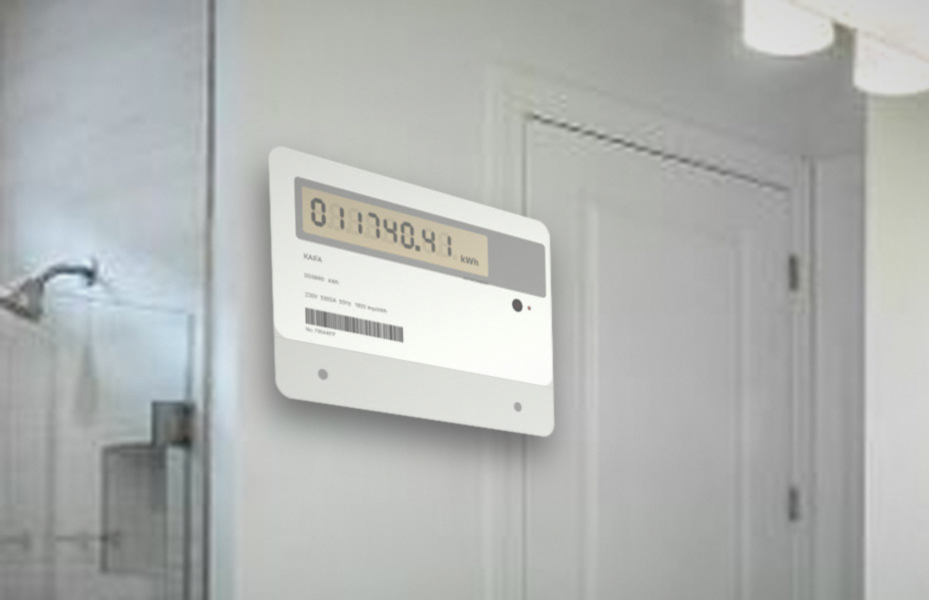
11740.41 kWh
